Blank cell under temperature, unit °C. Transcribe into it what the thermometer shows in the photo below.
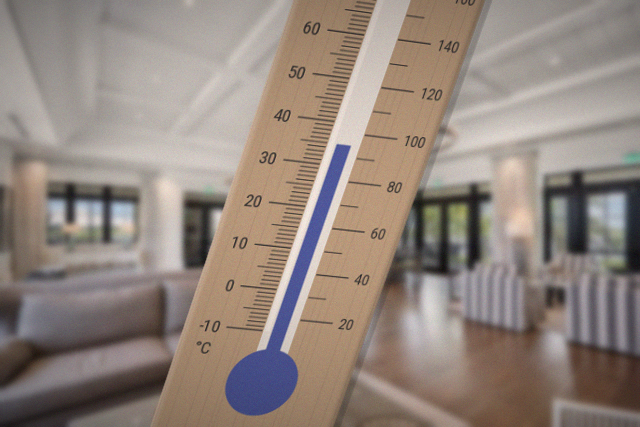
35 °C
